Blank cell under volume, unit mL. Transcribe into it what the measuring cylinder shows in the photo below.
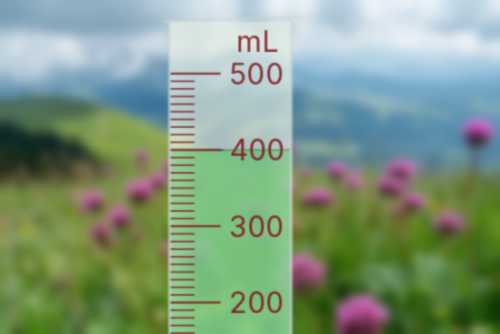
400 mL
